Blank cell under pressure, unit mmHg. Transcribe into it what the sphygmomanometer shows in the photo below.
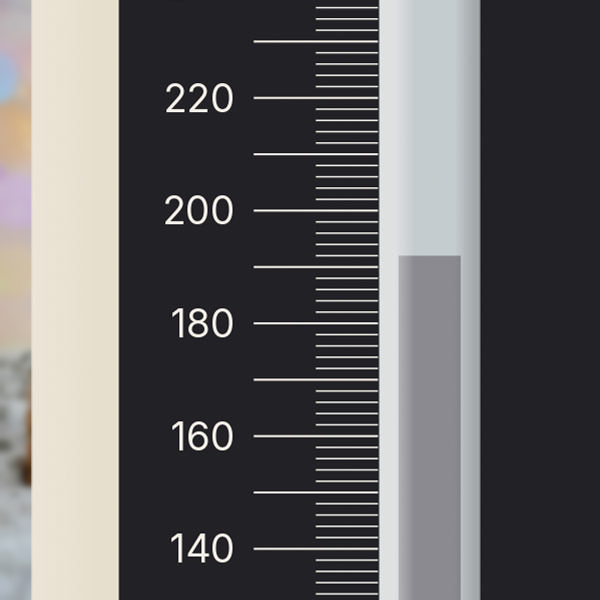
192 mmHg
